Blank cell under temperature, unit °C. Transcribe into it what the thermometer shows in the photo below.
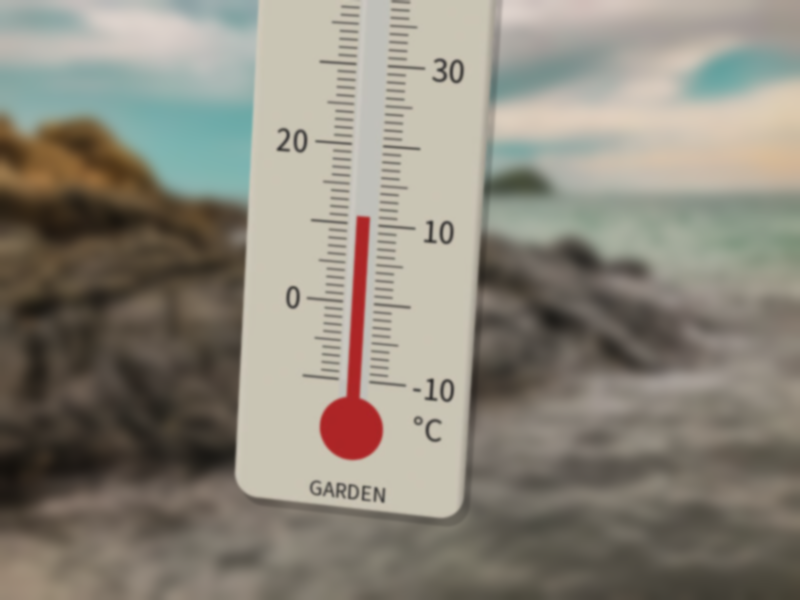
11 °C
